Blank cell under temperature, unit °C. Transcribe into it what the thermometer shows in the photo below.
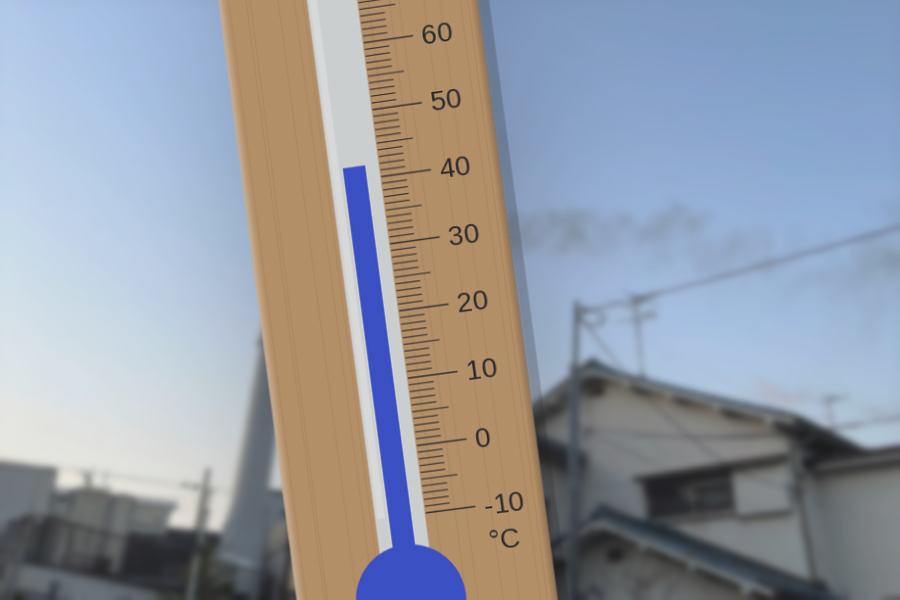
42 °C
